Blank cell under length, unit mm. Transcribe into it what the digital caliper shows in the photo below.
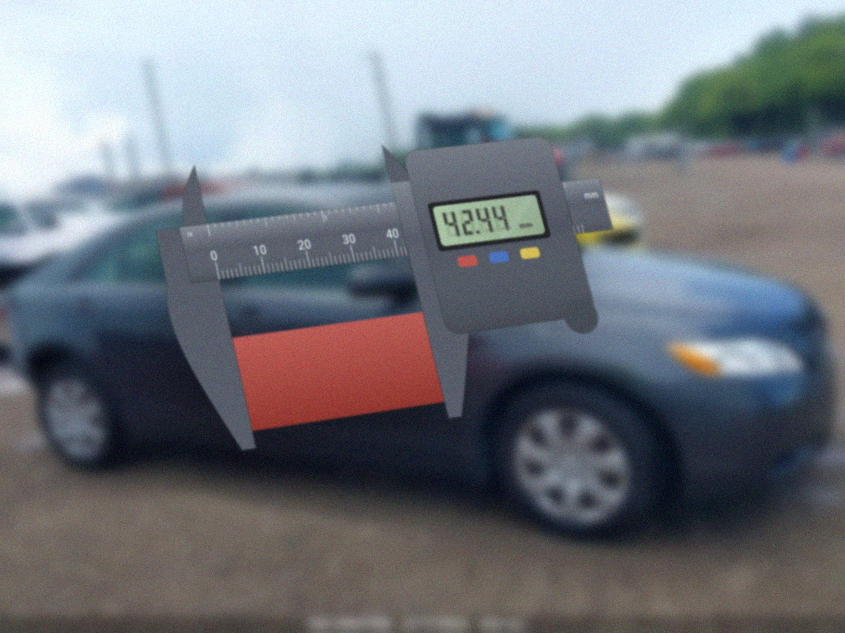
42.44 mm
